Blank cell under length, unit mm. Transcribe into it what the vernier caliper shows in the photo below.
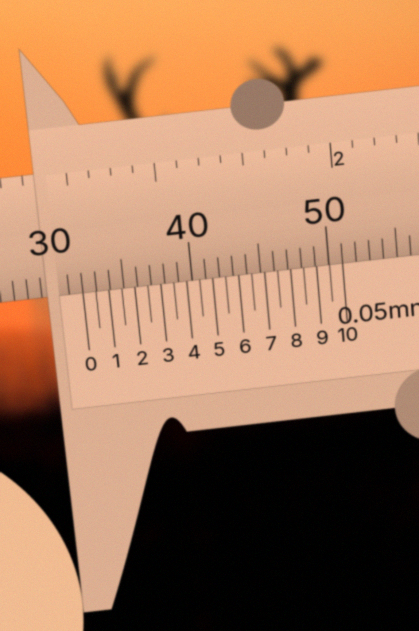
32.0 mm
